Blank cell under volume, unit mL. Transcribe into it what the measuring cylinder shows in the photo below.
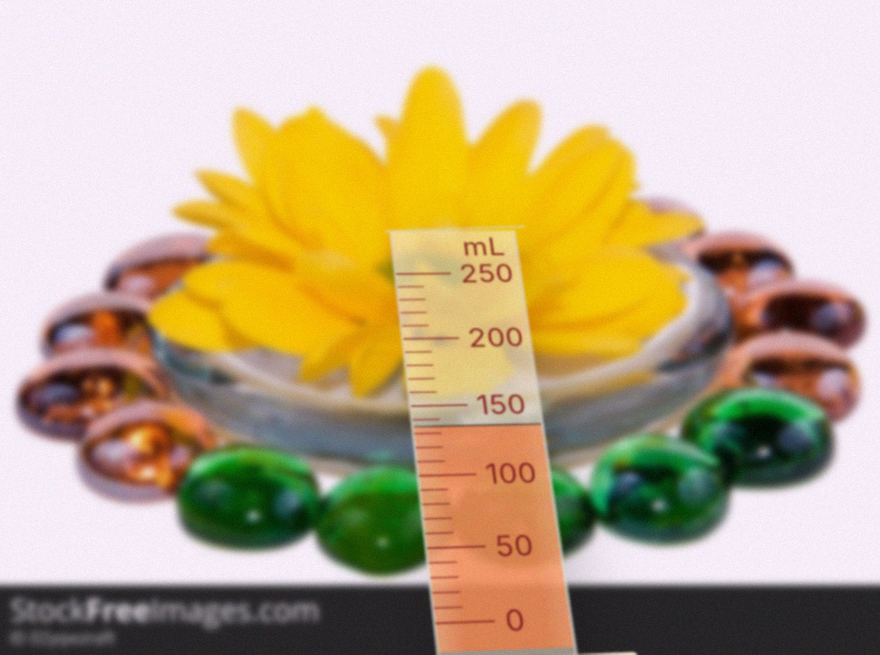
135 mL
